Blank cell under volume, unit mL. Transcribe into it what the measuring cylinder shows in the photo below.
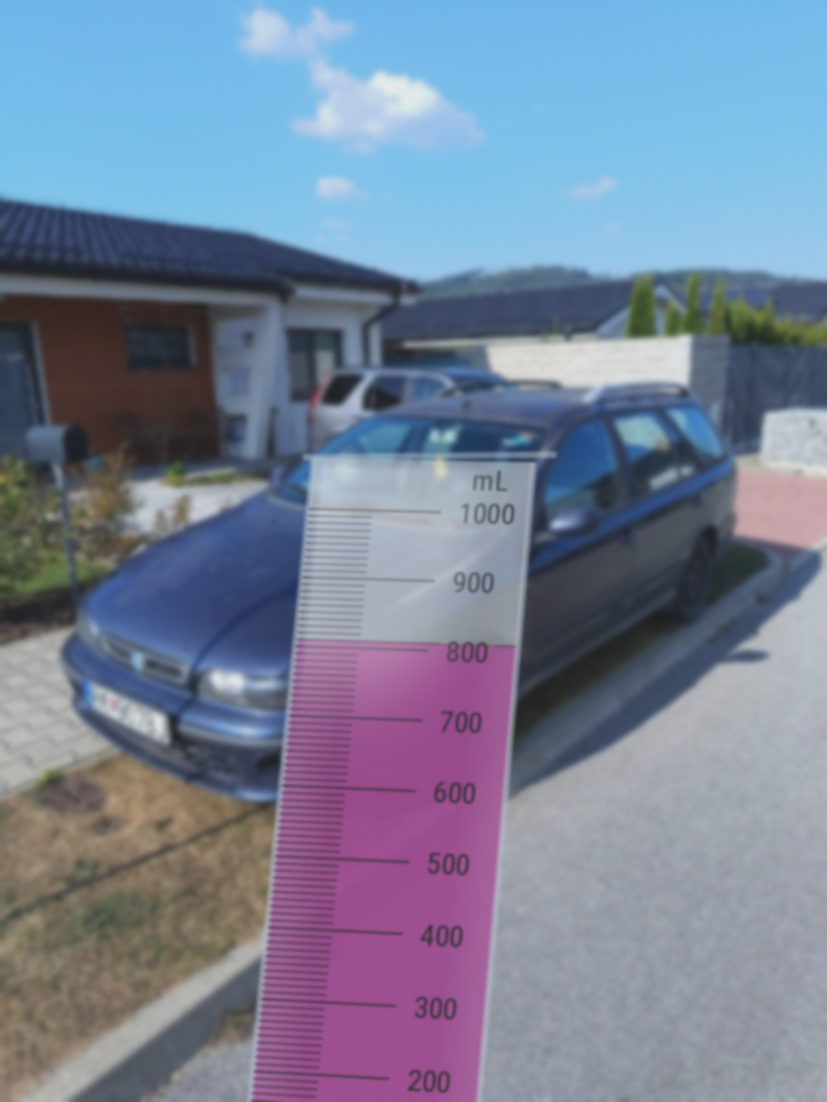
810 mL
